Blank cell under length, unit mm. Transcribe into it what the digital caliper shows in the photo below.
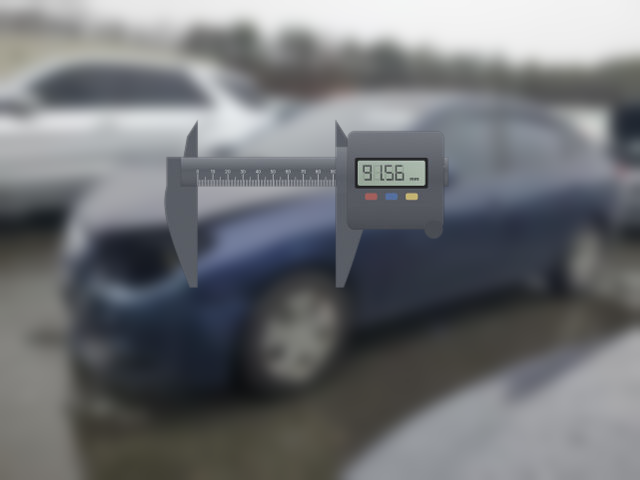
91.56 mm
